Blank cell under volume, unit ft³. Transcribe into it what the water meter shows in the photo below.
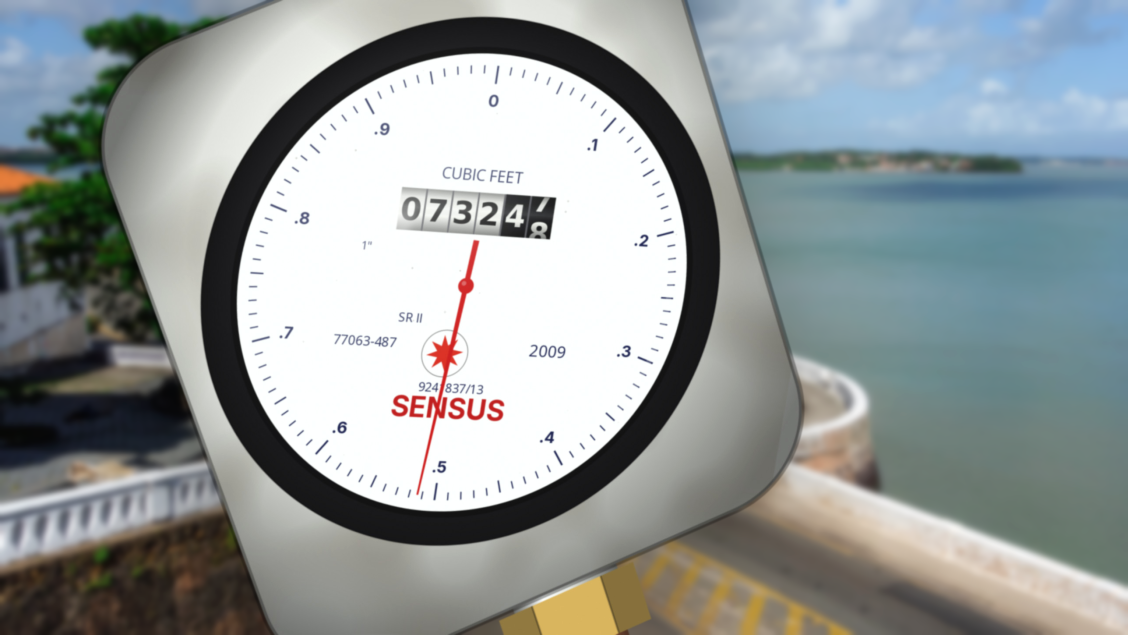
73247.51 ft³
